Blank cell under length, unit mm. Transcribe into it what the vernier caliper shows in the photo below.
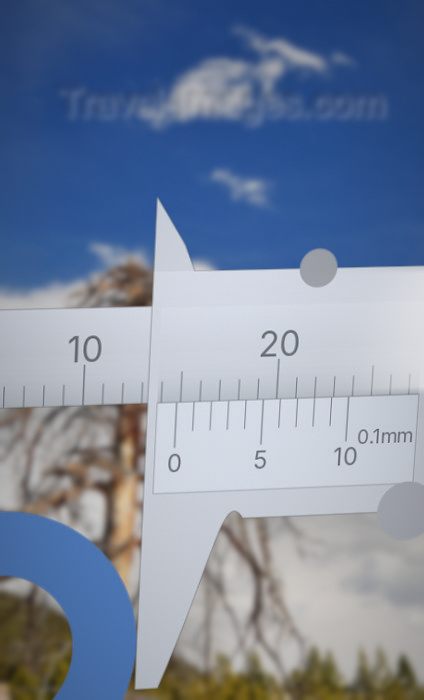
14.8 mm
